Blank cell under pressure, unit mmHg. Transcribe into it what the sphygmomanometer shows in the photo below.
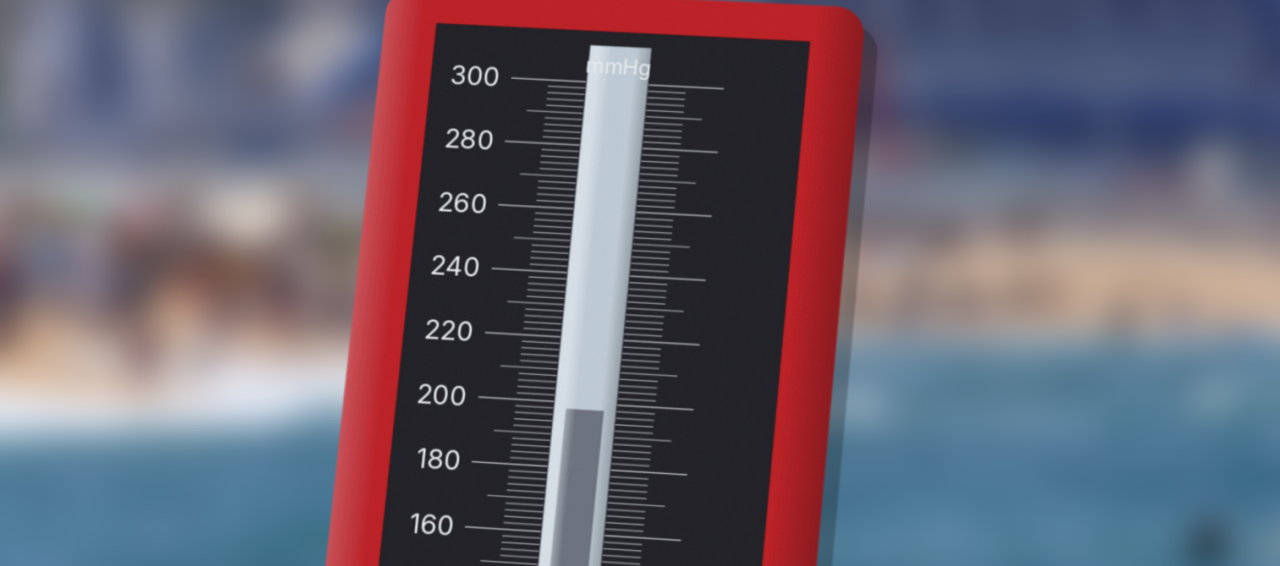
198 mmHg
